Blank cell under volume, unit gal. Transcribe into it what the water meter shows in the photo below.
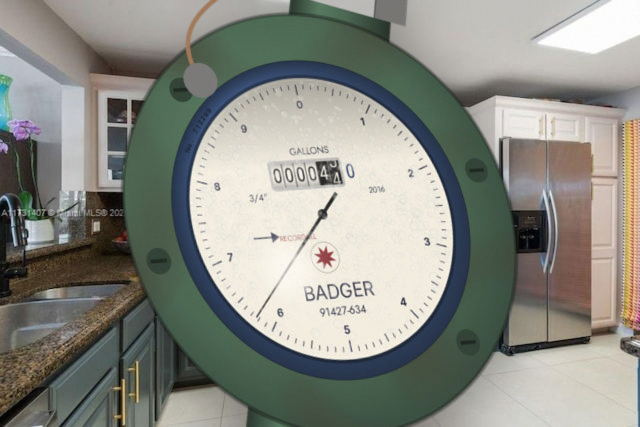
436.2 gal
